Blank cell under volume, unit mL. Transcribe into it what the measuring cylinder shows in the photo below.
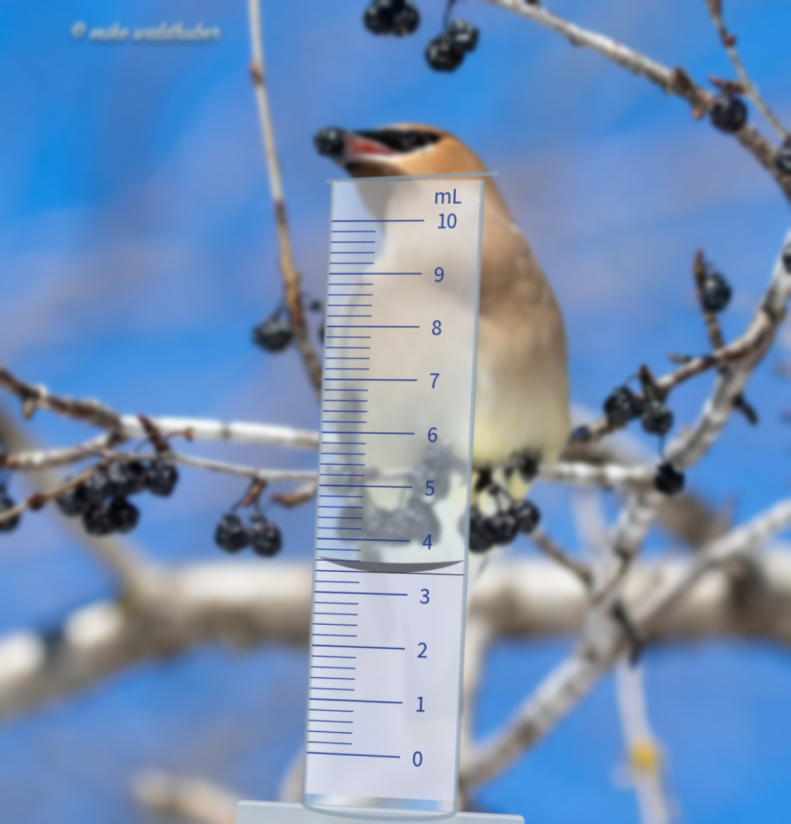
3.4 mL
